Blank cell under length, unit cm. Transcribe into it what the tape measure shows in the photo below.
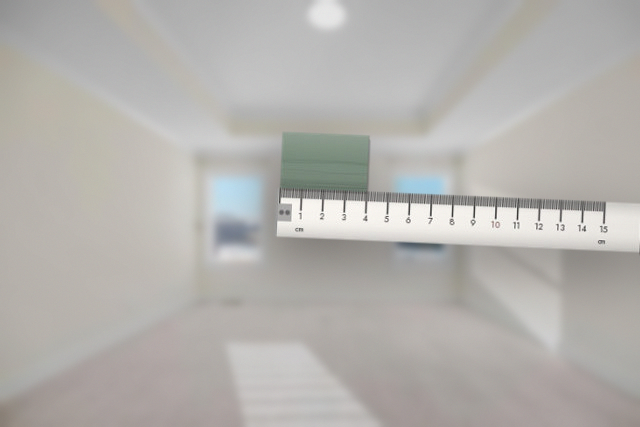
4 cm
